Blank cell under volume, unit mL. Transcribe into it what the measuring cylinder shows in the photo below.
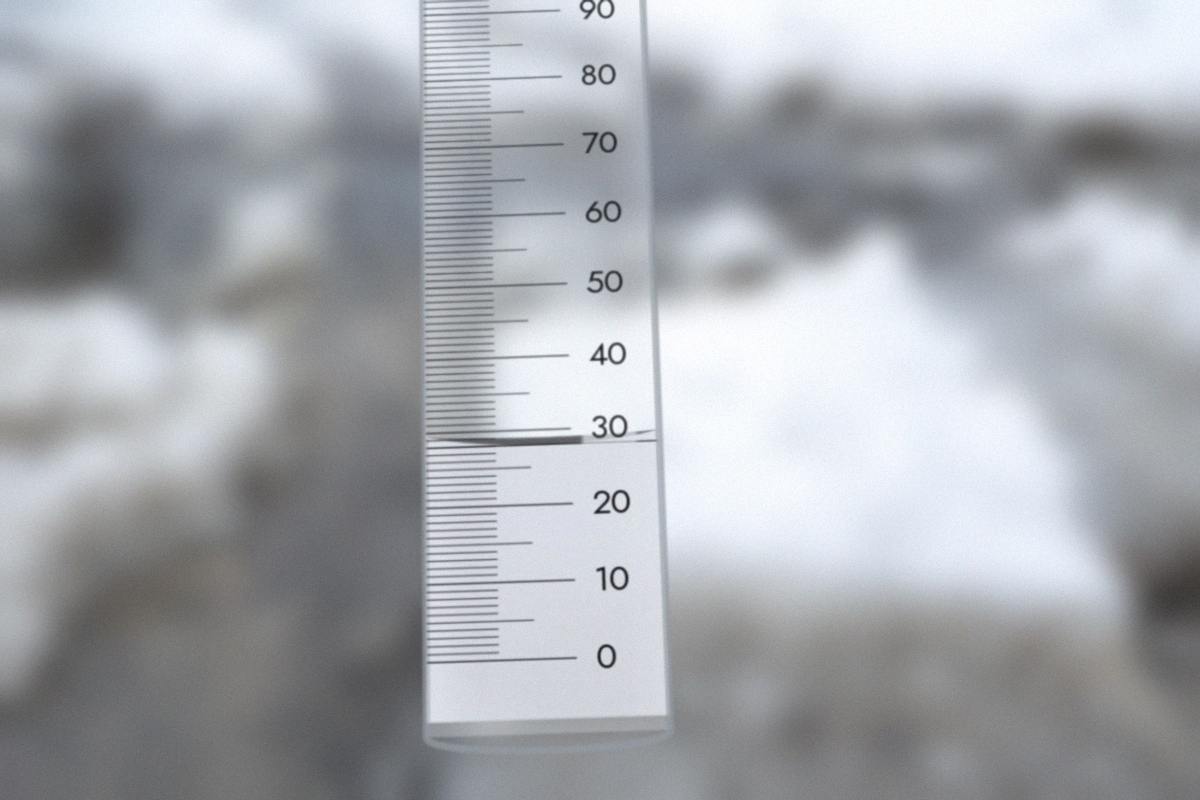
28 mL
